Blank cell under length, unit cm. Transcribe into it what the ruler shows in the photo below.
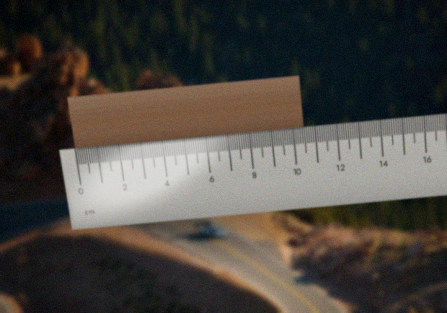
10.5 cm
